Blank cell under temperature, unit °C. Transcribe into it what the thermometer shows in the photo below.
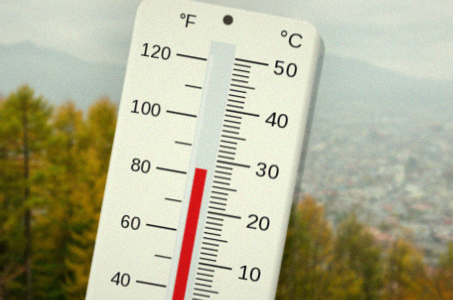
28 °C
